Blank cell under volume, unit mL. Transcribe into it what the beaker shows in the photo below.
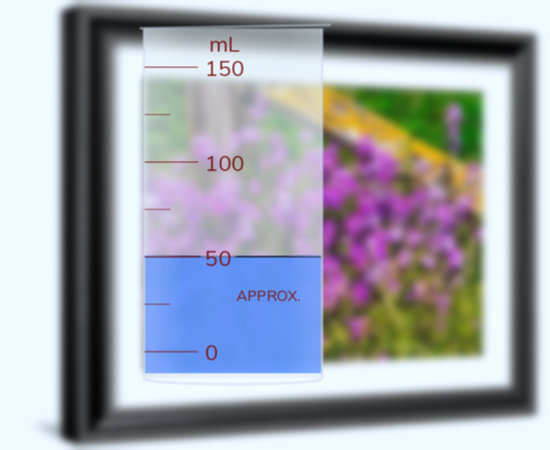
50 mL
